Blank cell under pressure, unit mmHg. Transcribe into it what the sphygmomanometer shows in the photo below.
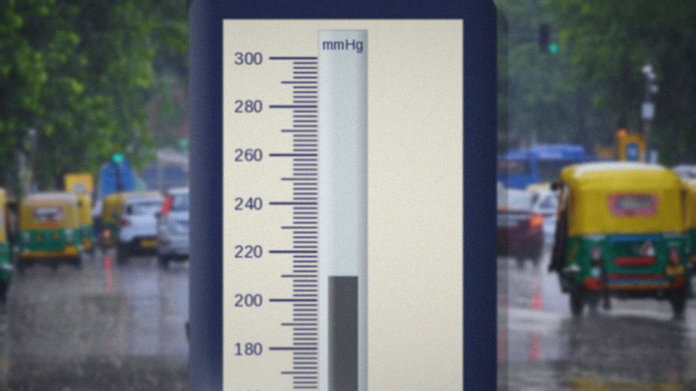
210 mmHg
